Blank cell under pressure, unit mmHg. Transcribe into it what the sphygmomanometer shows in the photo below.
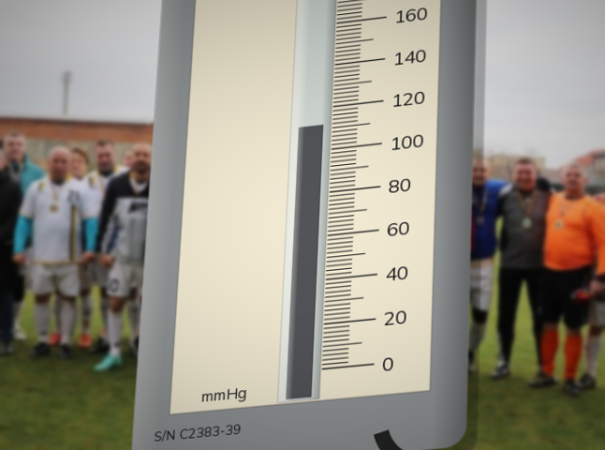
112 mmHg
